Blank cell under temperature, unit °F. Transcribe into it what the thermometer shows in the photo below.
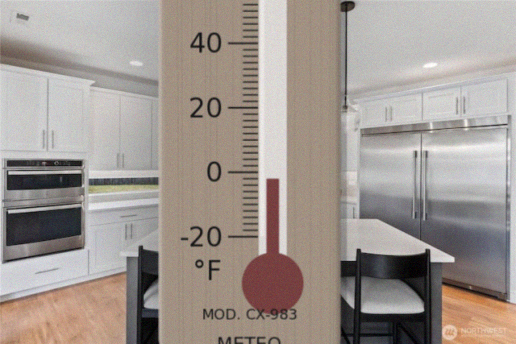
-2 °F
